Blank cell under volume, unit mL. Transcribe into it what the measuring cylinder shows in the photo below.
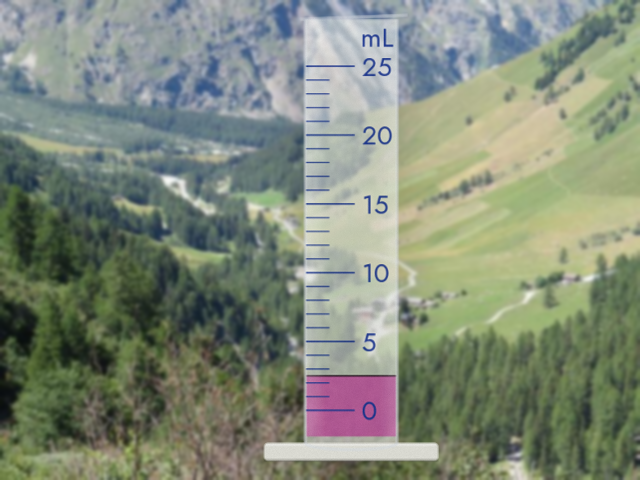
2.5 mL
